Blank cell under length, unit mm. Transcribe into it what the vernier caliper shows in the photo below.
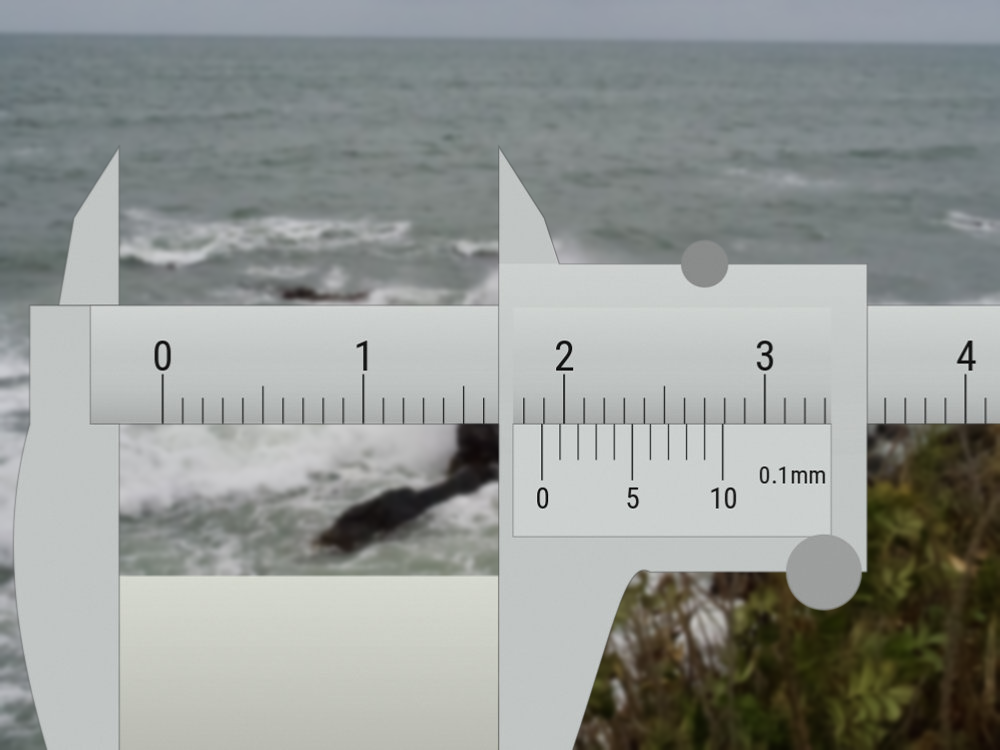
18.9 mm
